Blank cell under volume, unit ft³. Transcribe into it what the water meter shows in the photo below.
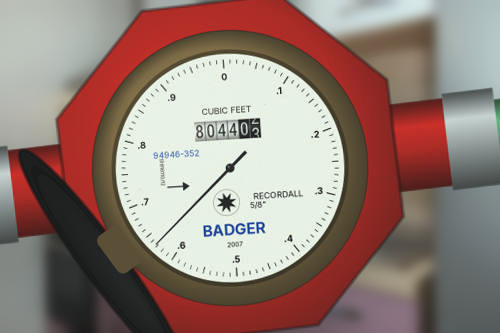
804402.63 ft³
